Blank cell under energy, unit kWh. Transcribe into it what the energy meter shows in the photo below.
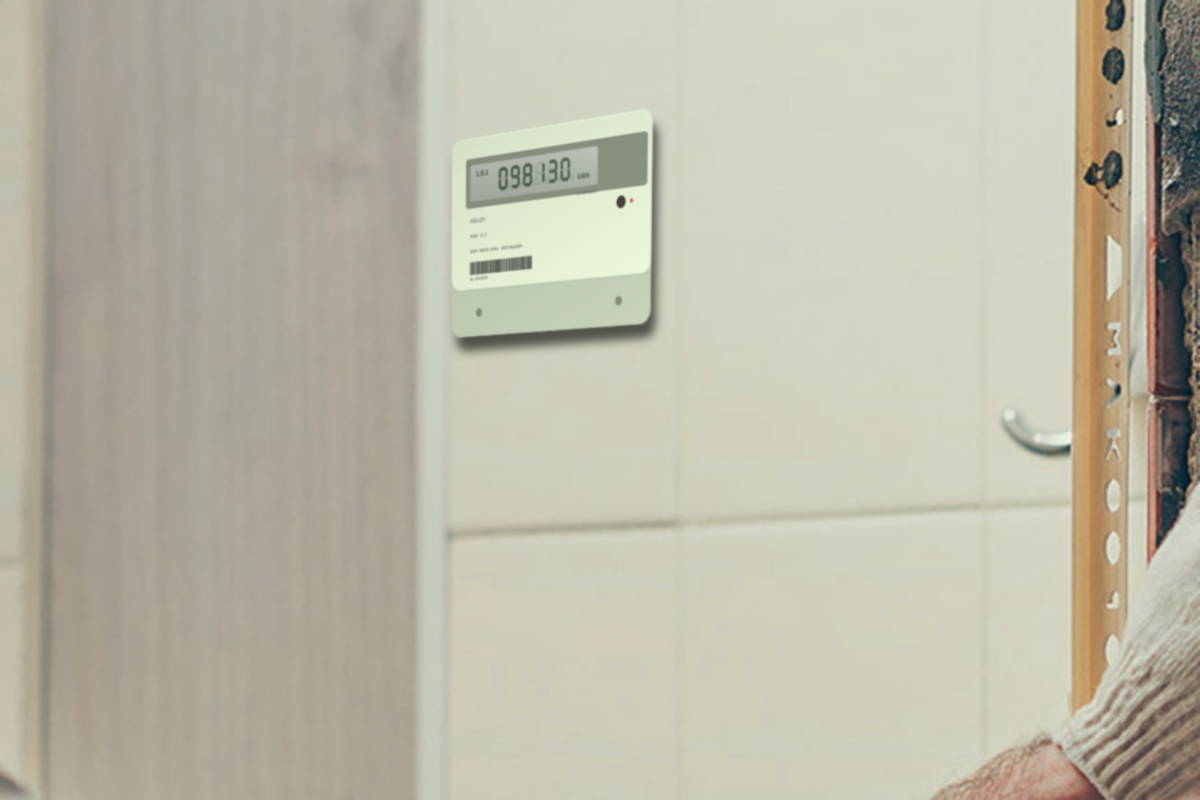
98130 kWh
